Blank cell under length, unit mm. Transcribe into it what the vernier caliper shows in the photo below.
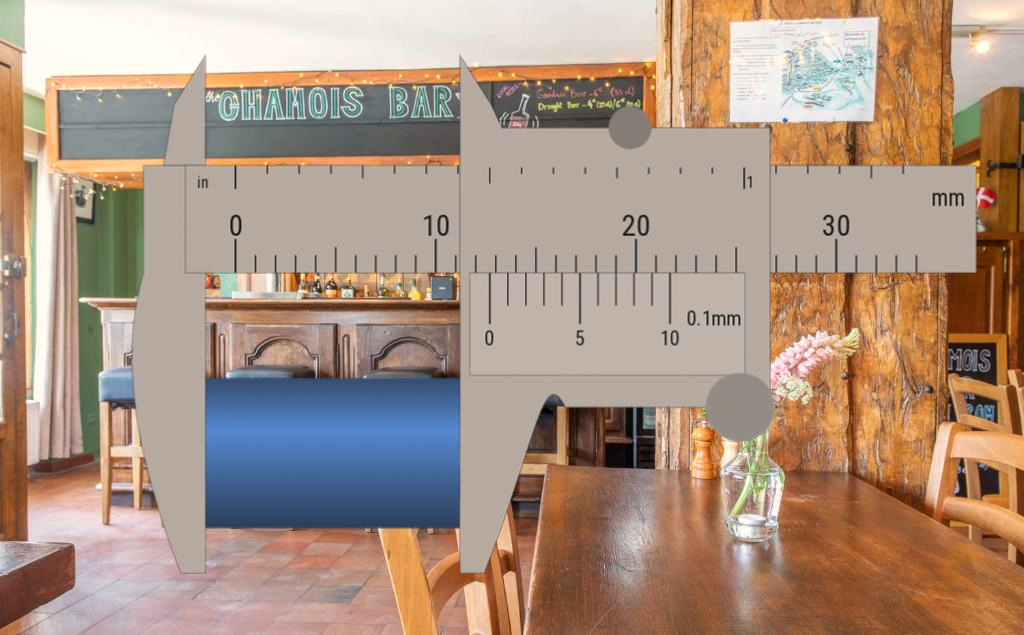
12.7 mm
